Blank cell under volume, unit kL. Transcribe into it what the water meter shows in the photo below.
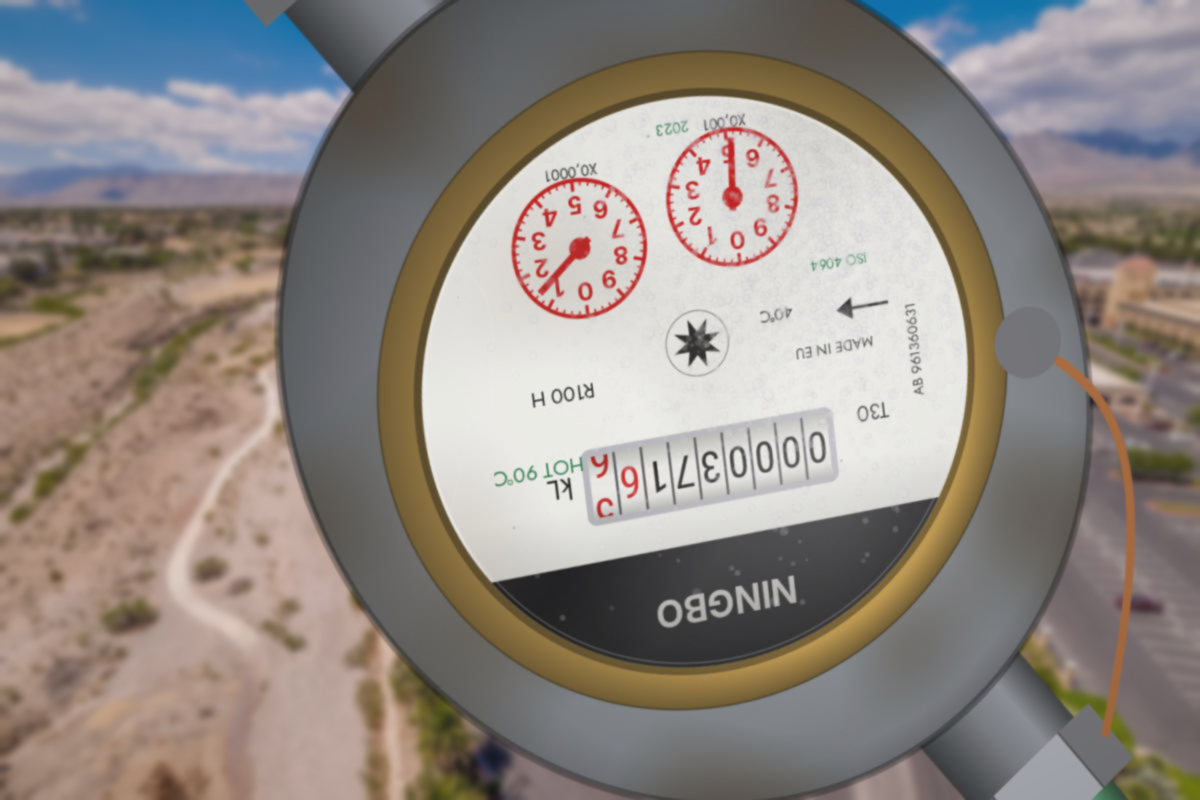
371.6551 kL
